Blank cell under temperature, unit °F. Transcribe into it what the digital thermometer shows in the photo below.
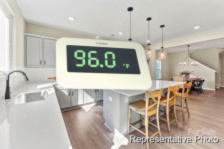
96.0 °F
